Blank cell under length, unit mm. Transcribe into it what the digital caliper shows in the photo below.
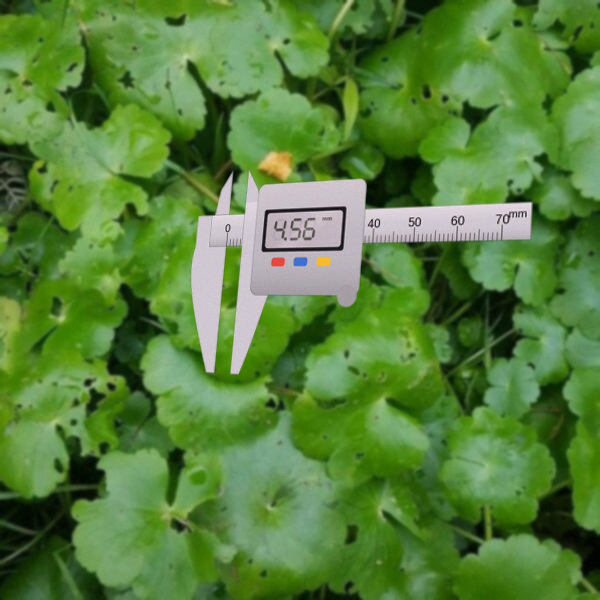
4.56 mm
